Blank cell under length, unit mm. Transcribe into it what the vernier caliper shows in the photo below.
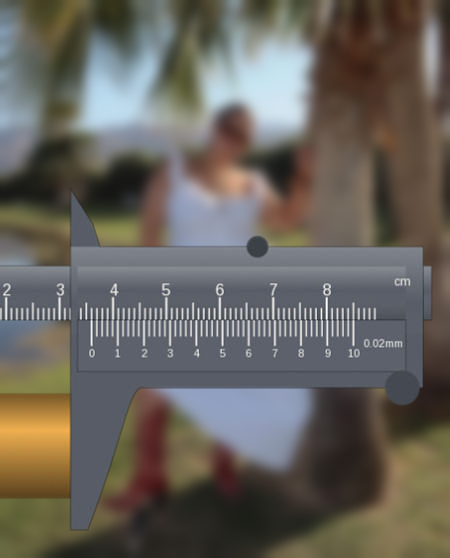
36.0 mm
